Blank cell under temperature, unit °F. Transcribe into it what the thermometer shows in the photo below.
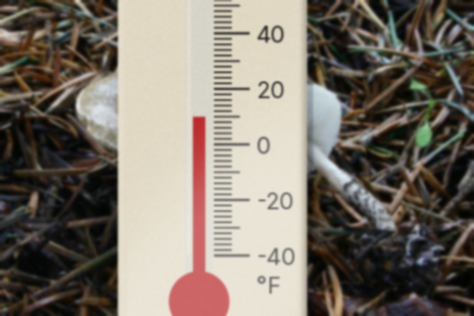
10 °F
